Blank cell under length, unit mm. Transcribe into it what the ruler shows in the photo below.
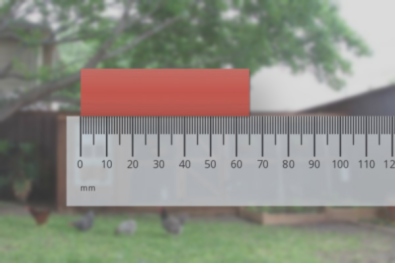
65 mm
